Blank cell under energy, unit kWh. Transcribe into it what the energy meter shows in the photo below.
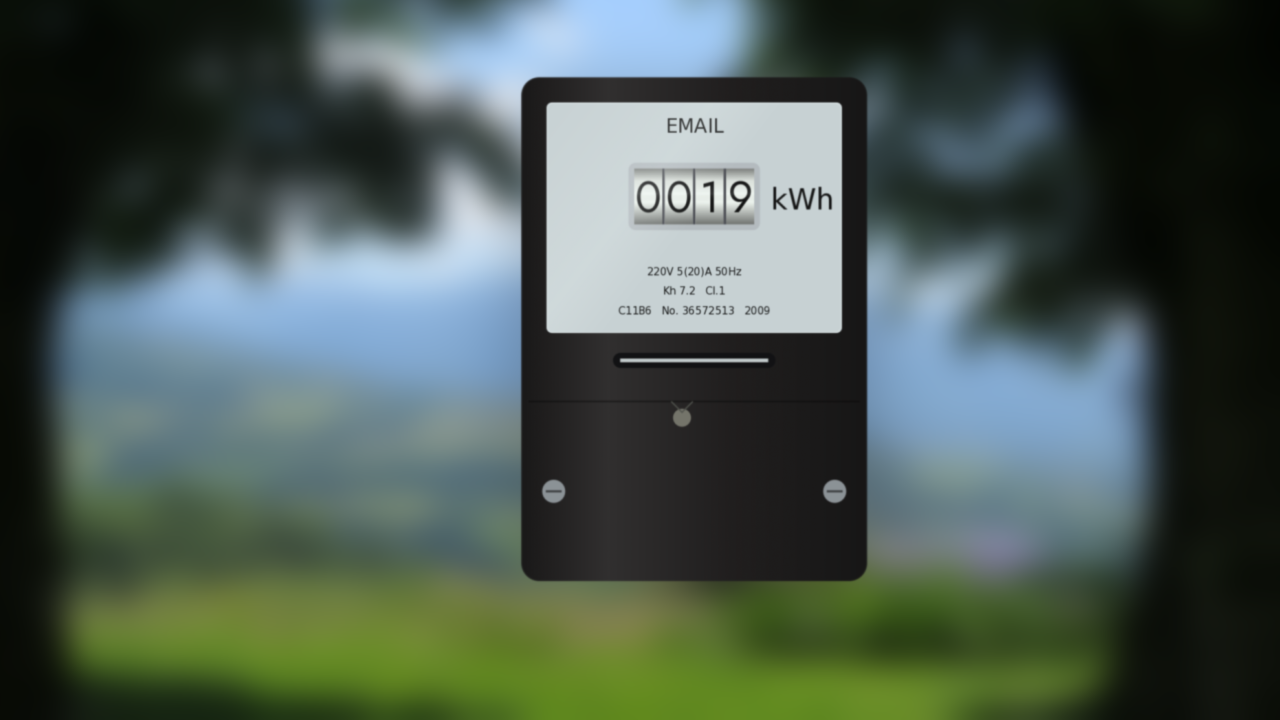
19 kWh
